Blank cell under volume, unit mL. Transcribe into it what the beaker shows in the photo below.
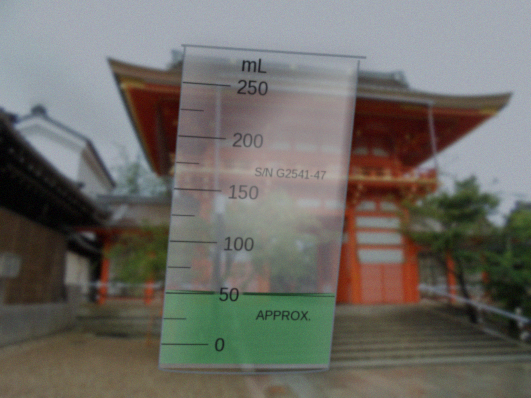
50 mL
